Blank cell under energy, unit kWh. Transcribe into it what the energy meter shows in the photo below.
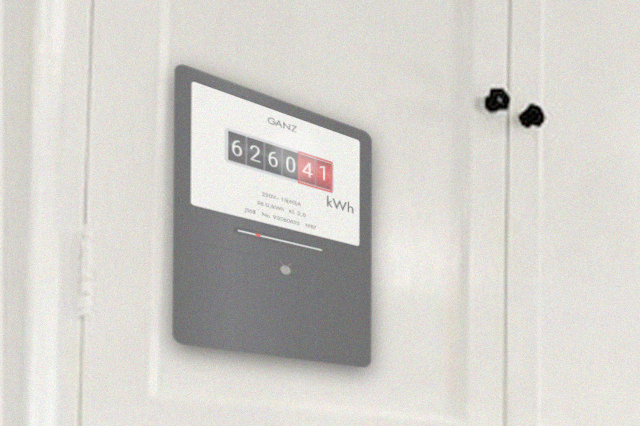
6260.41 kWh
